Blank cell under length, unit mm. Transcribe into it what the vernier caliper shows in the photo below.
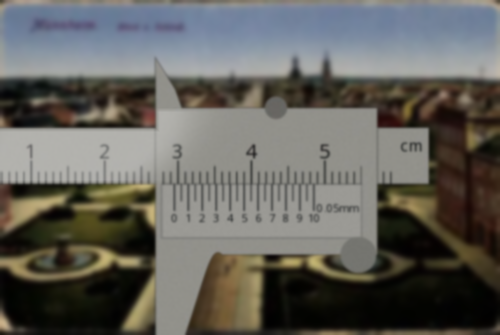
29.5 mm
